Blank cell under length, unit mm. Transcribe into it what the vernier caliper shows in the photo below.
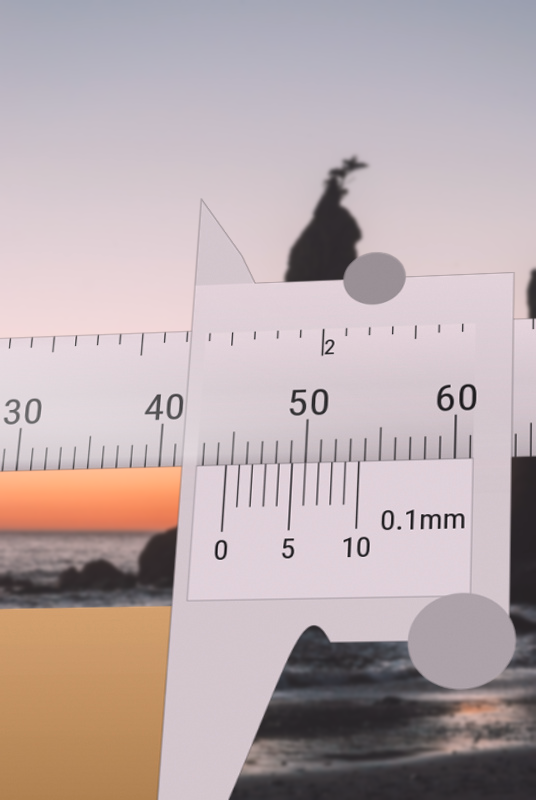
44.6 mm
